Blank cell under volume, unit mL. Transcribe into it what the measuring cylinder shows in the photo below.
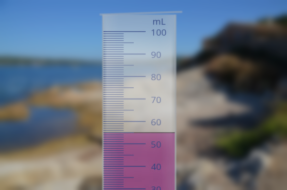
55 mL
